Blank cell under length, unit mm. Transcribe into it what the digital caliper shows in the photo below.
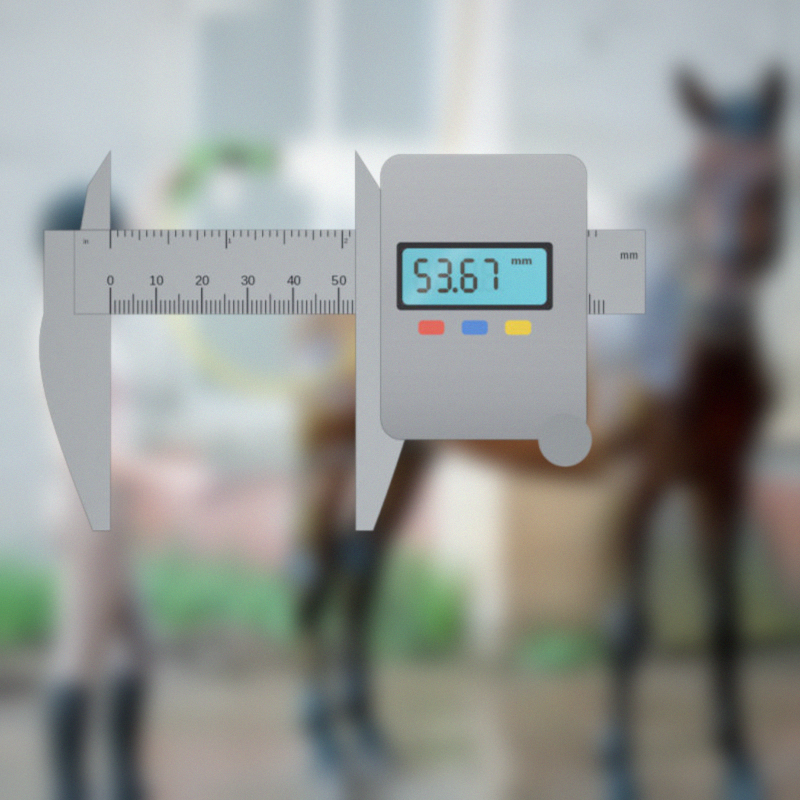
53.67 mm
